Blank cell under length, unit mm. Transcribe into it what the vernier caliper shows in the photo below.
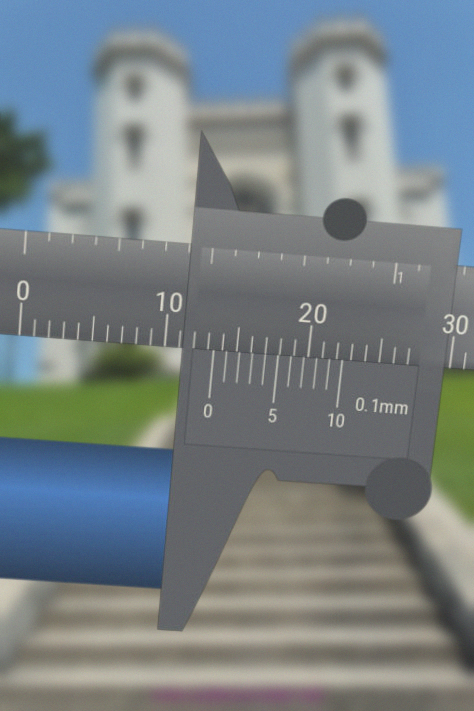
13.4 mm
